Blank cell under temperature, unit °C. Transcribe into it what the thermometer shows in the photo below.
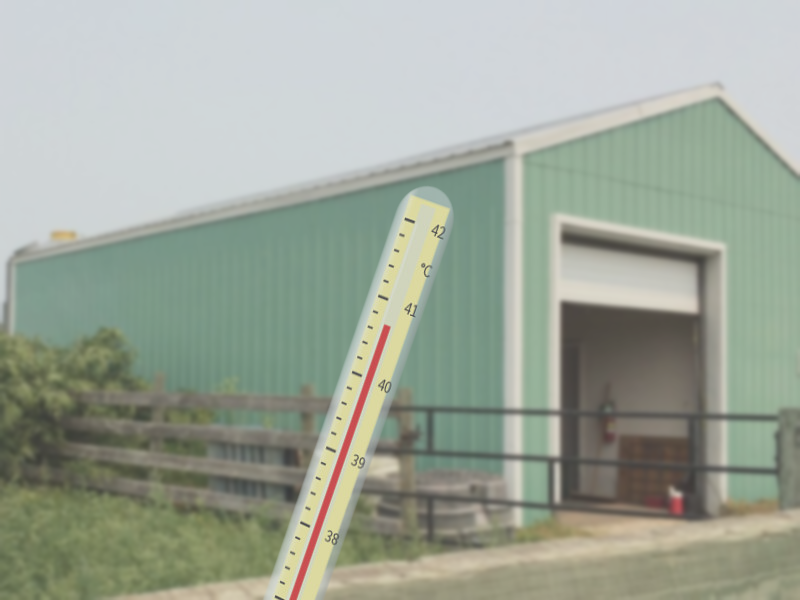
40.7 °C
